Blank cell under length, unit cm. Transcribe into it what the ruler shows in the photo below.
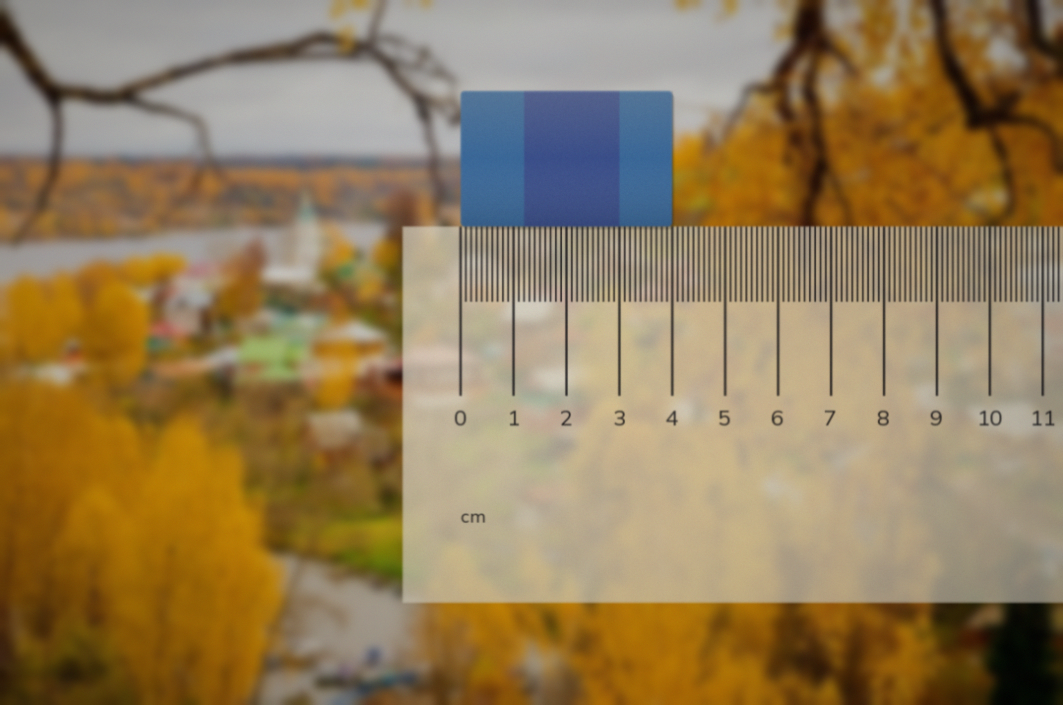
4 cm
